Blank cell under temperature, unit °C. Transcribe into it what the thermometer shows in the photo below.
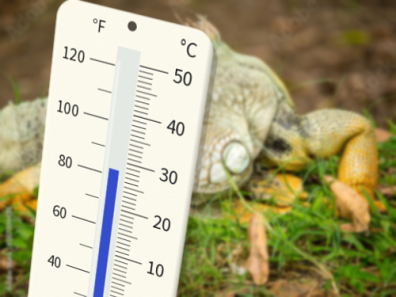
28 °C
